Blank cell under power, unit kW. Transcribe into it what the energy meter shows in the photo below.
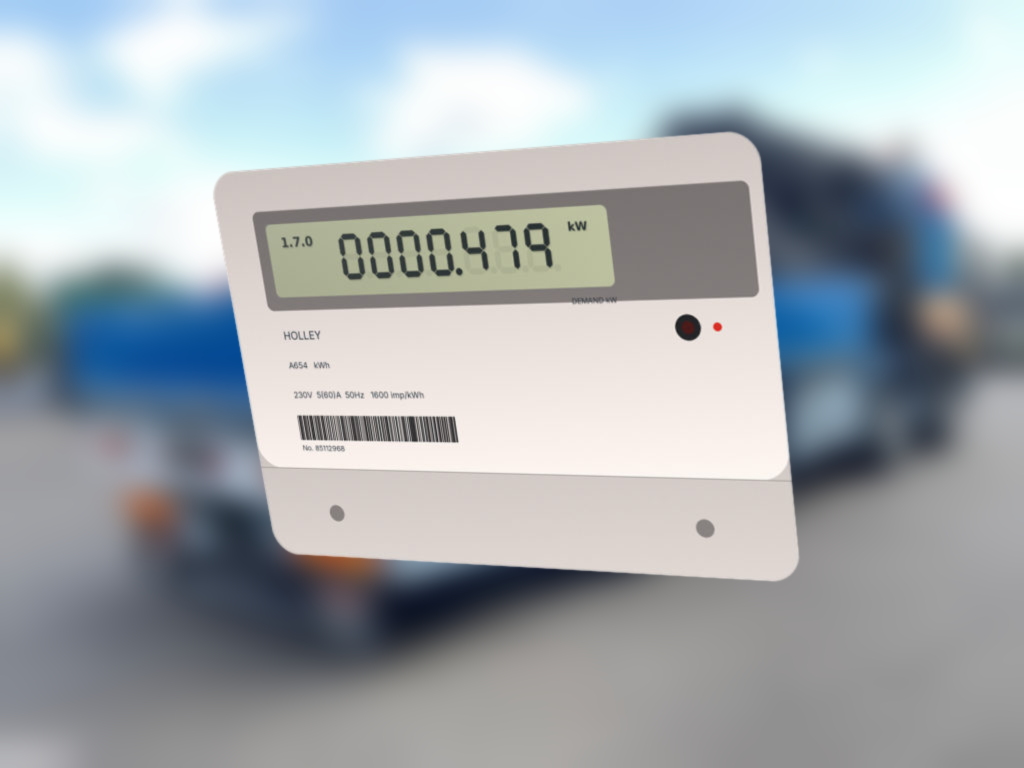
0.479 kW
